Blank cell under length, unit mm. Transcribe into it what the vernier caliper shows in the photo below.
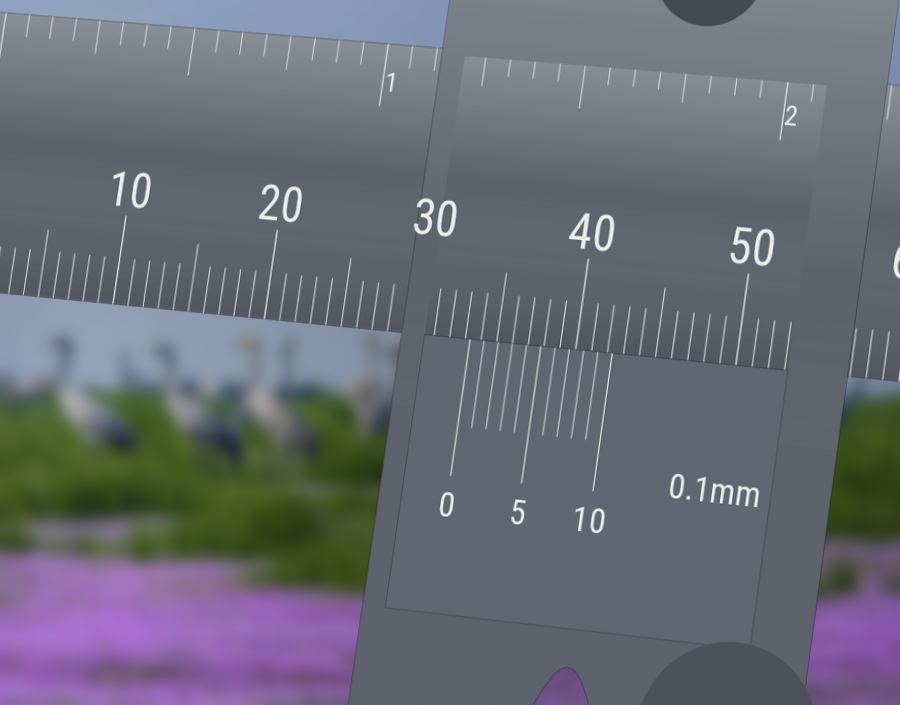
33.3 mm
